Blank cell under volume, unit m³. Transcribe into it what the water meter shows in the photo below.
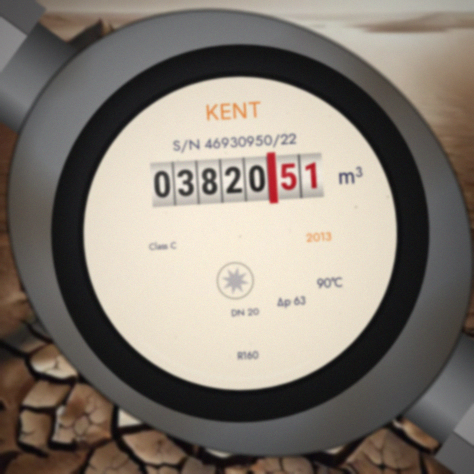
3820.51 m³
